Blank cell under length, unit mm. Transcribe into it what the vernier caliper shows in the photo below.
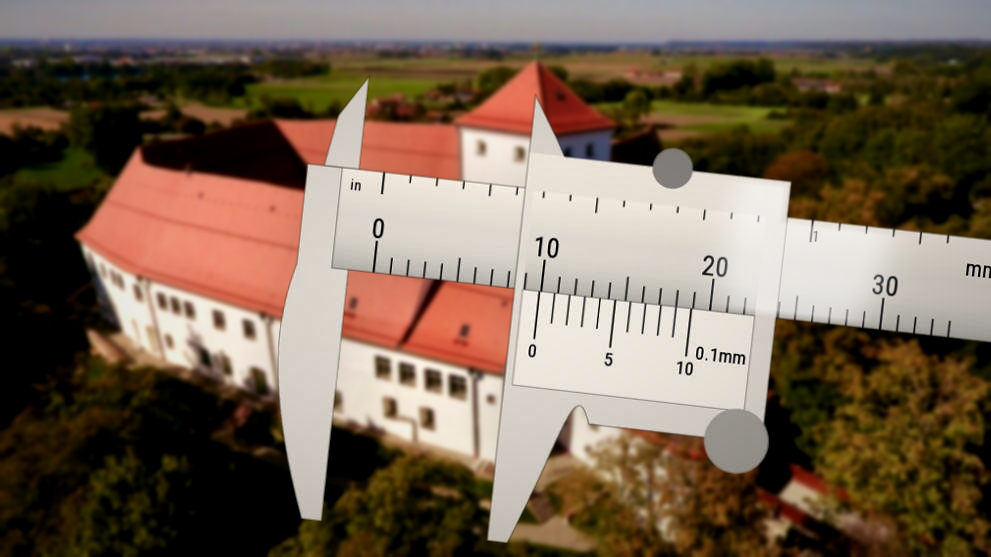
9.9 mm
